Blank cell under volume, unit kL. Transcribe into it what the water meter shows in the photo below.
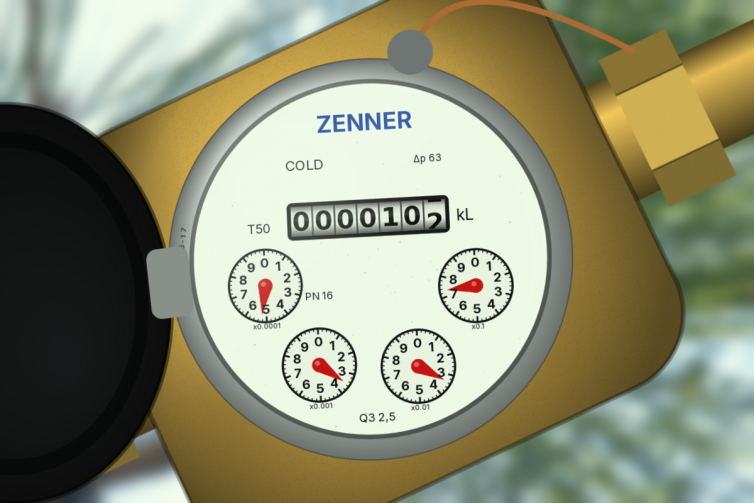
101.7335 kL
